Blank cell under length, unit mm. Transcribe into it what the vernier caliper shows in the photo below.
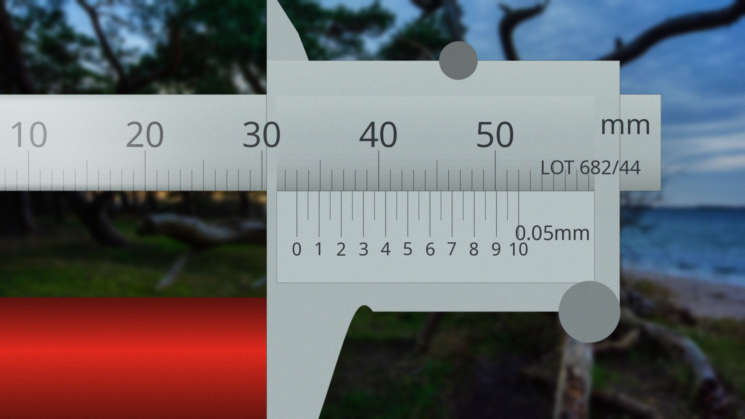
33.0 mm
